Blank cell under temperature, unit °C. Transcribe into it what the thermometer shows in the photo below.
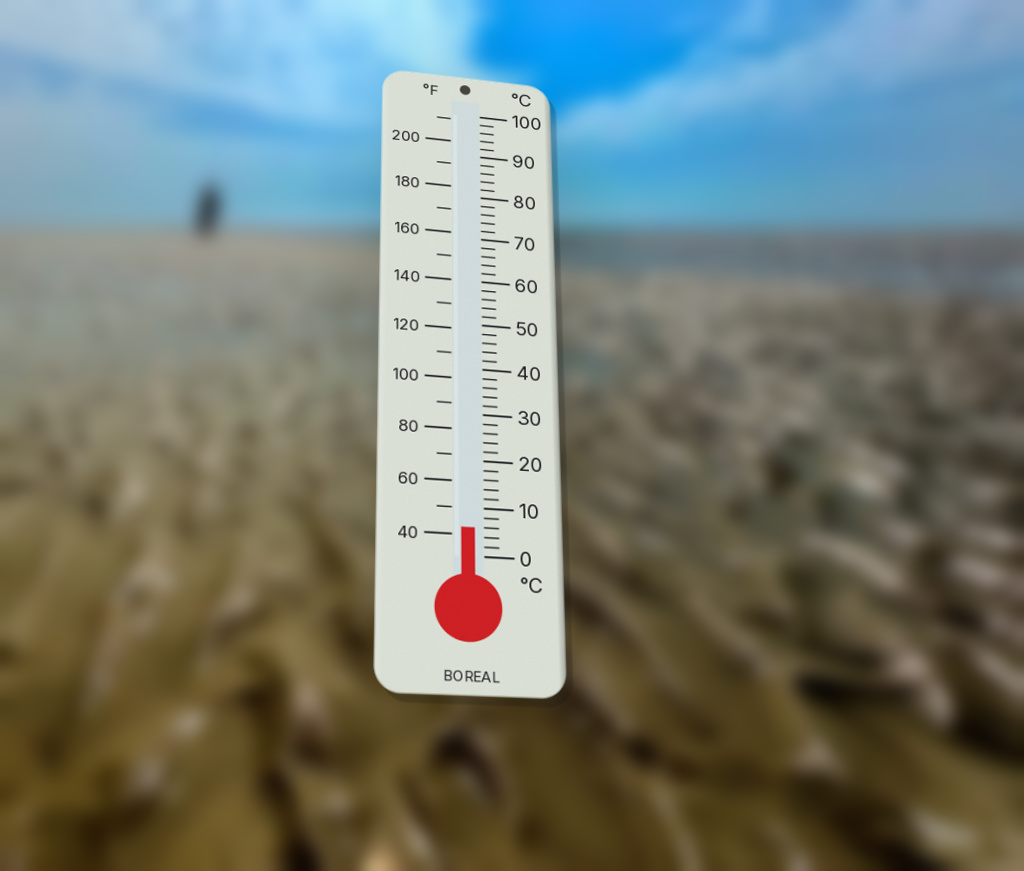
6 °C
